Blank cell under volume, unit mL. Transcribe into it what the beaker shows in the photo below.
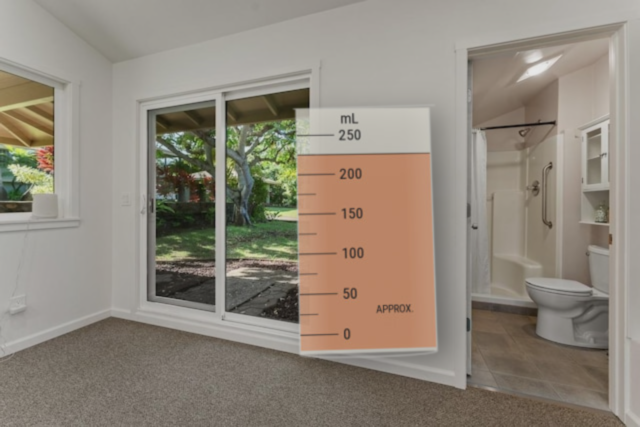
225 mL
